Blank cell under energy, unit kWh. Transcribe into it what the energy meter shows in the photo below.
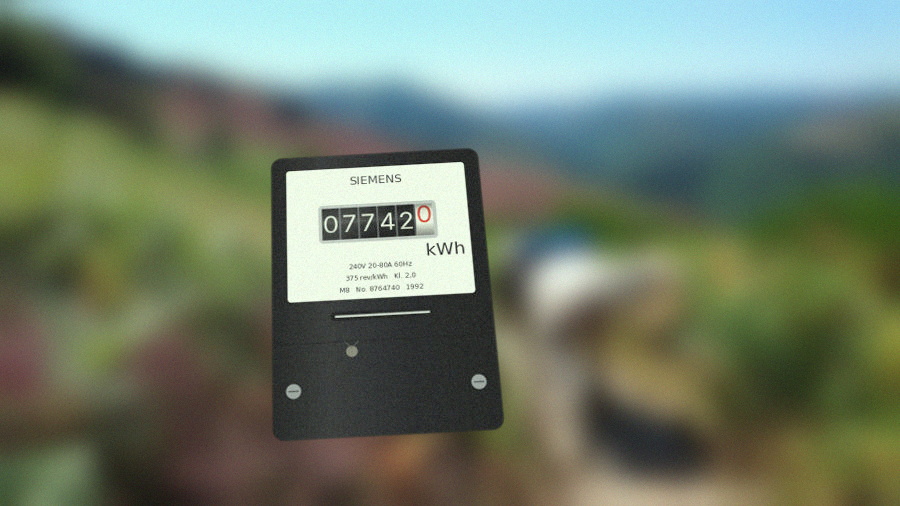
7742.0 kWh
